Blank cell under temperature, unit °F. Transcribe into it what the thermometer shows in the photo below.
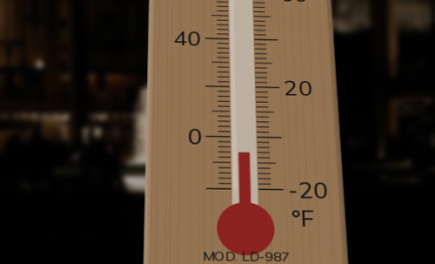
-6 °F
